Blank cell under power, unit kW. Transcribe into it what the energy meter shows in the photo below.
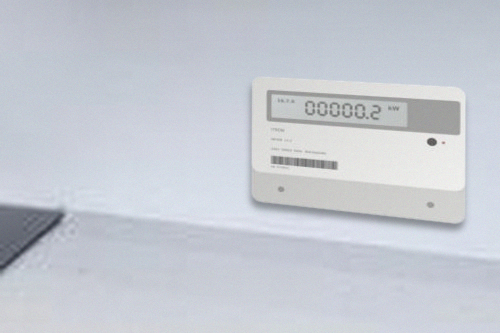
0.2 kW
